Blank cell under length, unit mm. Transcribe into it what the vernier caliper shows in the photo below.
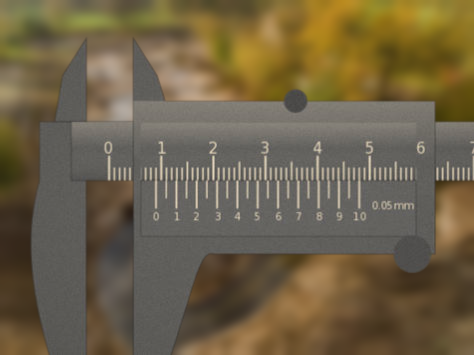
9.0 mm
